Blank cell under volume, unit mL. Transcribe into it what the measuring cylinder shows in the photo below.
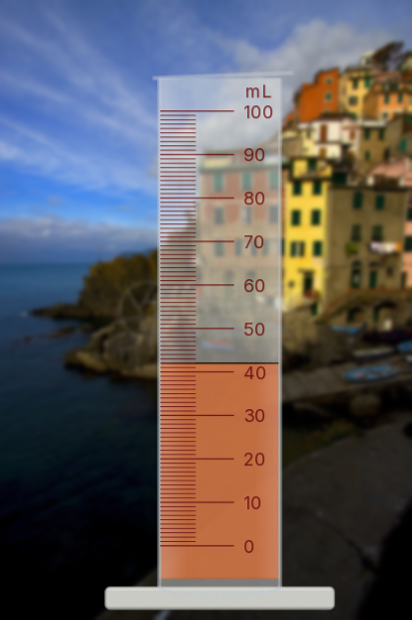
42 mL
